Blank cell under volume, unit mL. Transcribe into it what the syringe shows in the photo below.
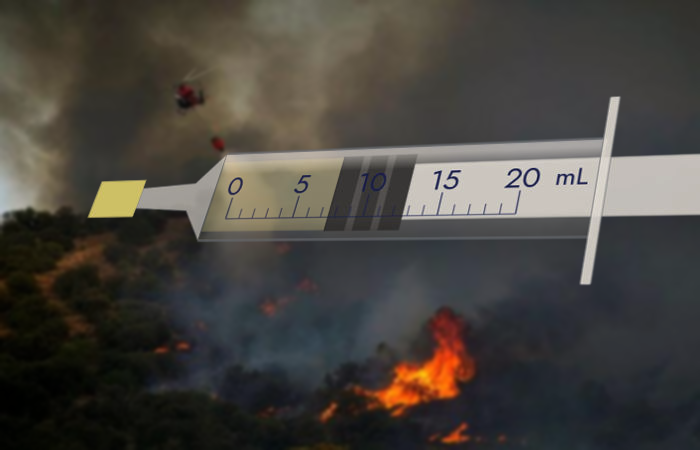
7.5 mL
